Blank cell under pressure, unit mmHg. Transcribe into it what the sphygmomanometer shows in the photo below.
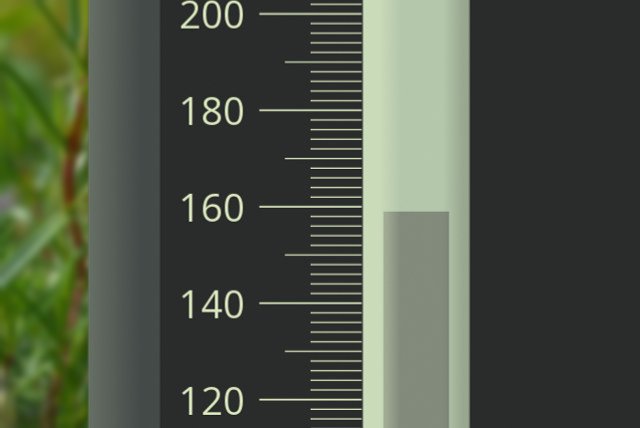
159 mmHg
